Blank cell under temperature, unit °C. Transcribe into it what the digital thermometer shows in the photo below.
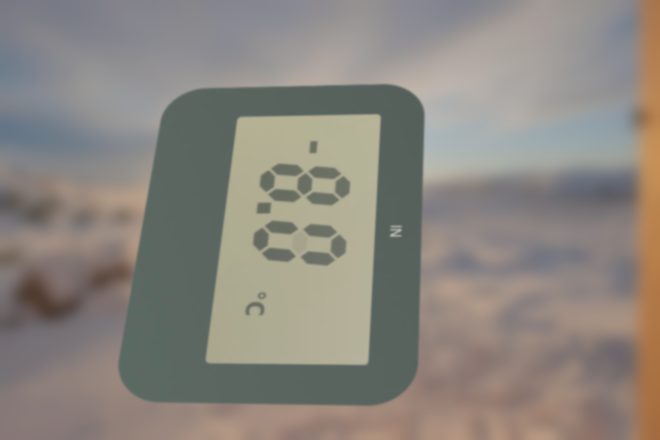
-8.0 °C
